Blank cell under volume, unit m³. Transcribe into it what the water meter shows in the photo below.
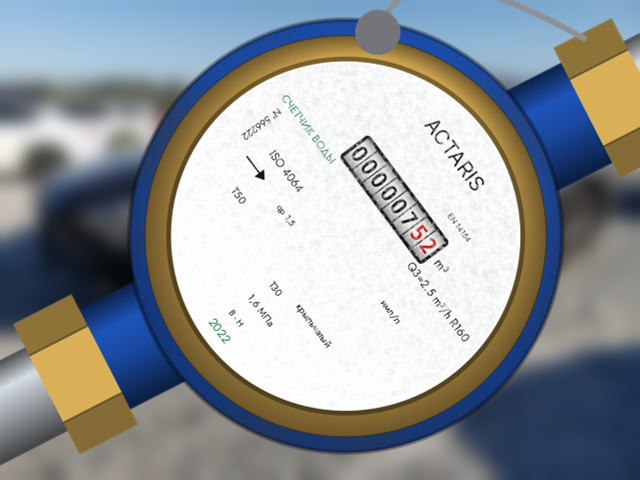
7.52 m³
